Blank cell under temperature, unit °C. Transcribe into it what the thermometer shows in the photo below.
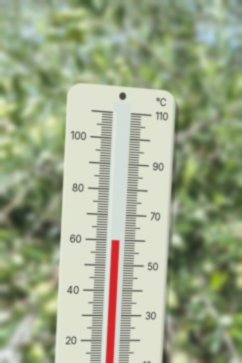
60 °C
